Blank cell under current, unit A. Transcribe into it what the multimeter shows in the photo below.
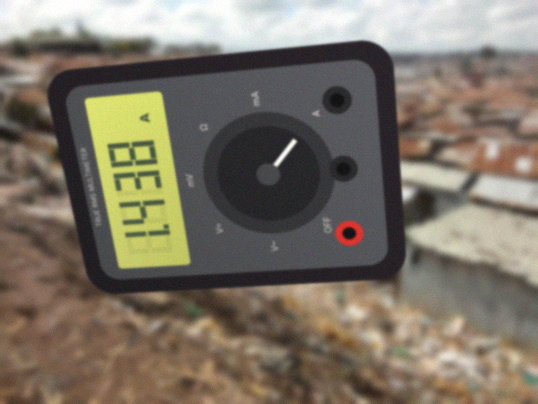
1.438 A
